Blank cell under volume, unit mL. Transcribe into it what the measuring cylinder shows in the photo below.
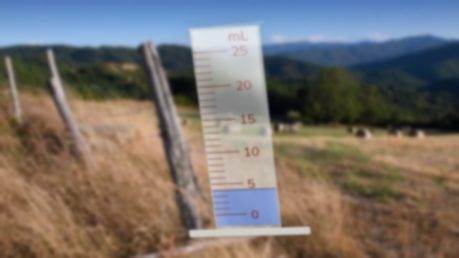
4 mL
